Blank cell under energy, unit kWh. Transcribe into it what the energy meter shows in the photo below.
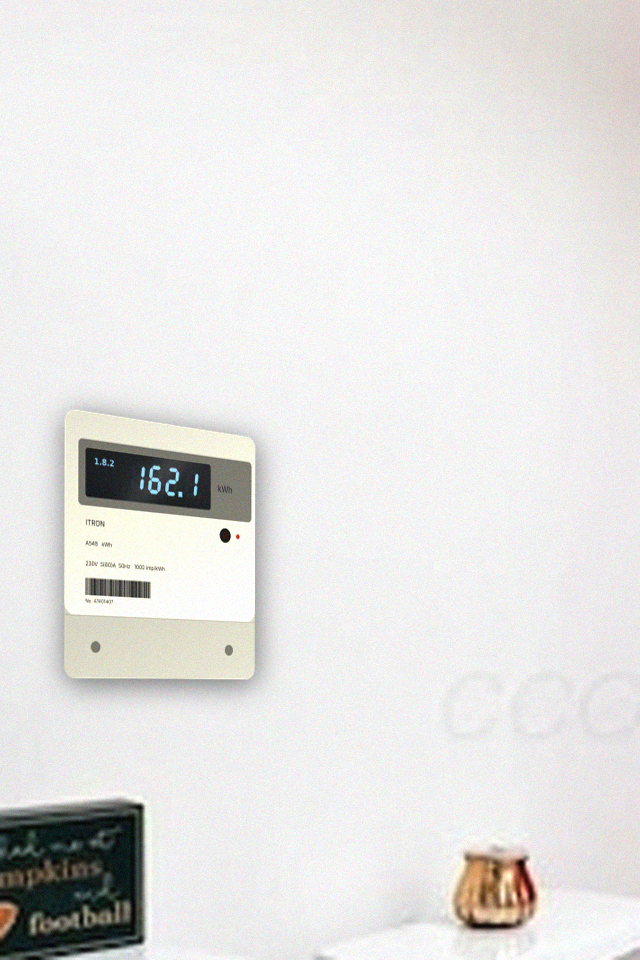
162.1 kWh
